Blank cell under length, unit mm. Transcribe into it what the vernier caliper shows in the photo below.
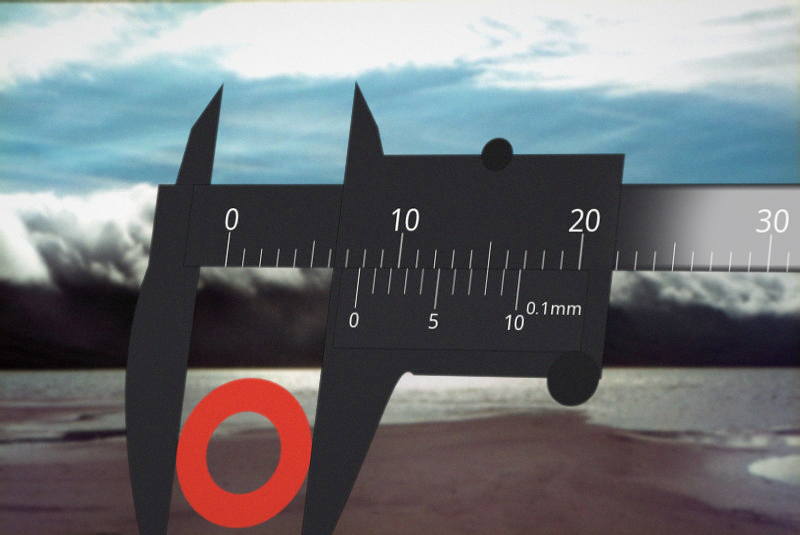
7.8 mm
